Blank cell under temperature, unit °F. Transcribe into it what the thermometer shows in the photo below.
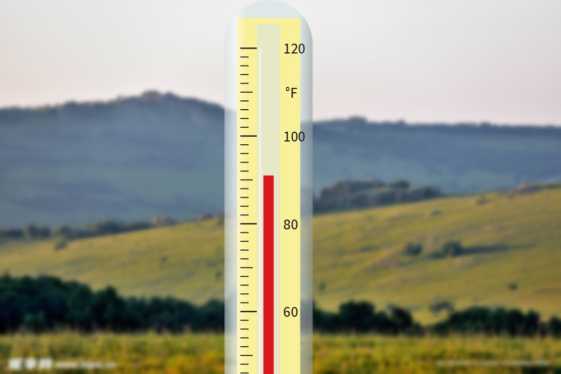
91 °F
